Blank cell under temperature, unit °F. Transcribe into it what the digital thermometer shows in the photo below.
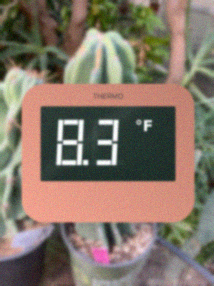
8.3 °F
